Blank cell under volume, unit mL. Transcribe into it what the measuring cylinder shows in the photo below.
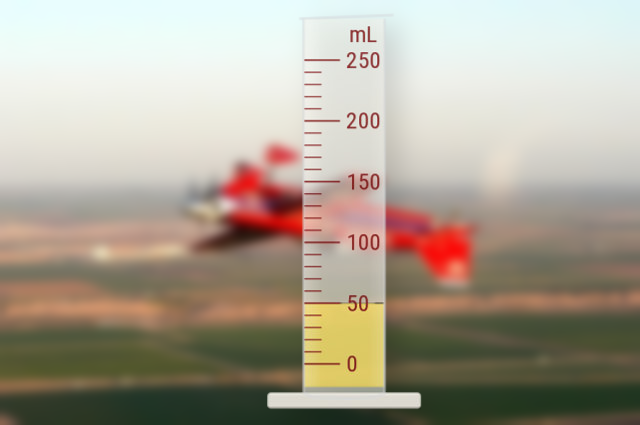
50 mL
